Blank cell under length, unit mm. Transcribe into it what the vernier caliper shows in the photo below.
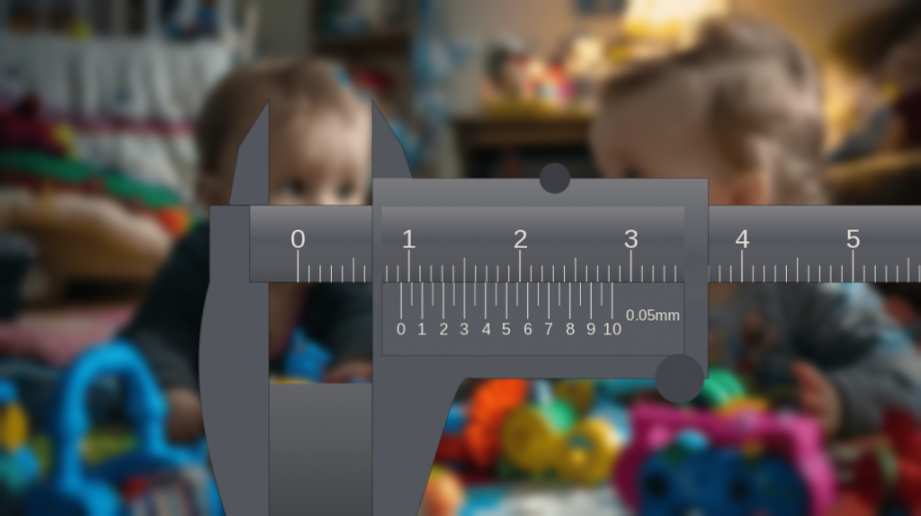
9.3 mm
